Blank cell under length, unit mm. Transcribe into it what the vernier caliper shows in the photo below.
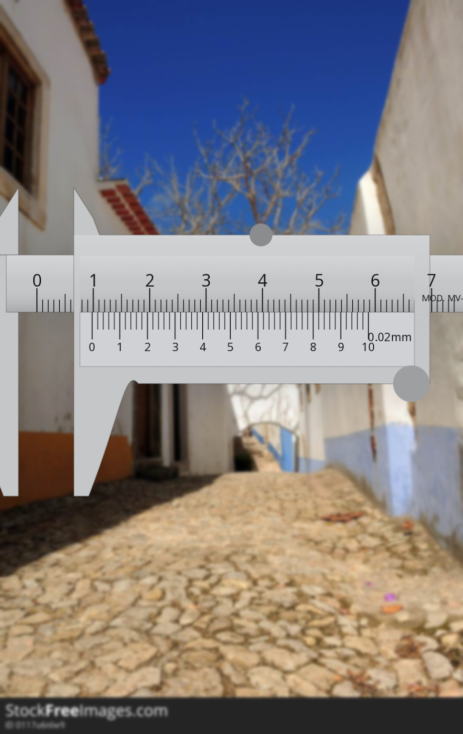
9.8 mm
